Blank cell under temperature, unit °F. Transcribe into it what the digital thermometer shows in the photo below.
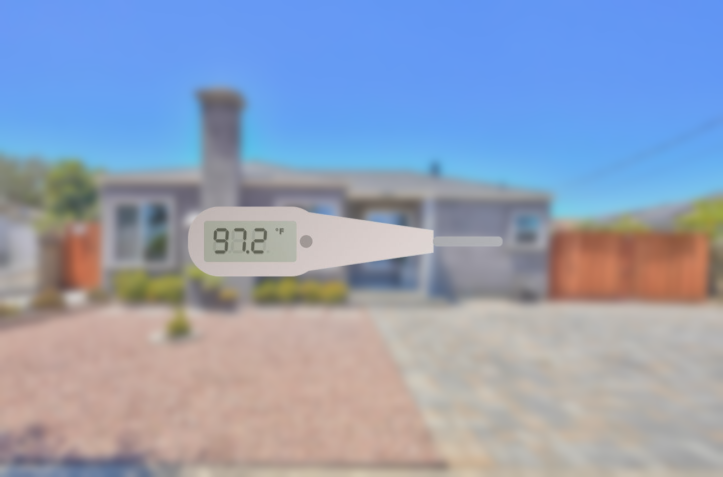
97.2 °F
